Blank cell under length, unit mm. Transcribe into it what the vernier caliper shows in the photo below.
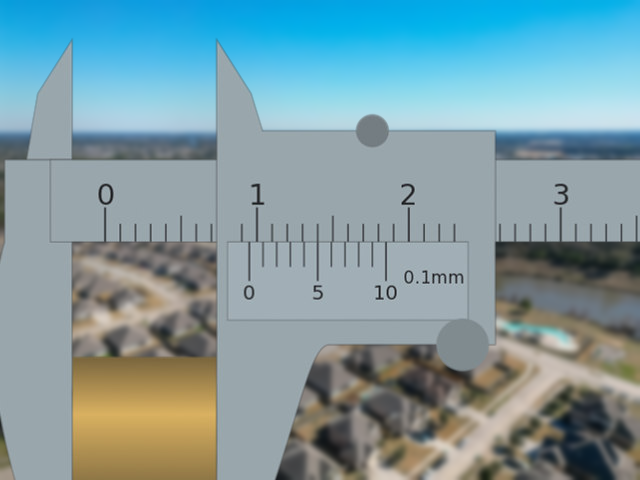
9.5 mm
